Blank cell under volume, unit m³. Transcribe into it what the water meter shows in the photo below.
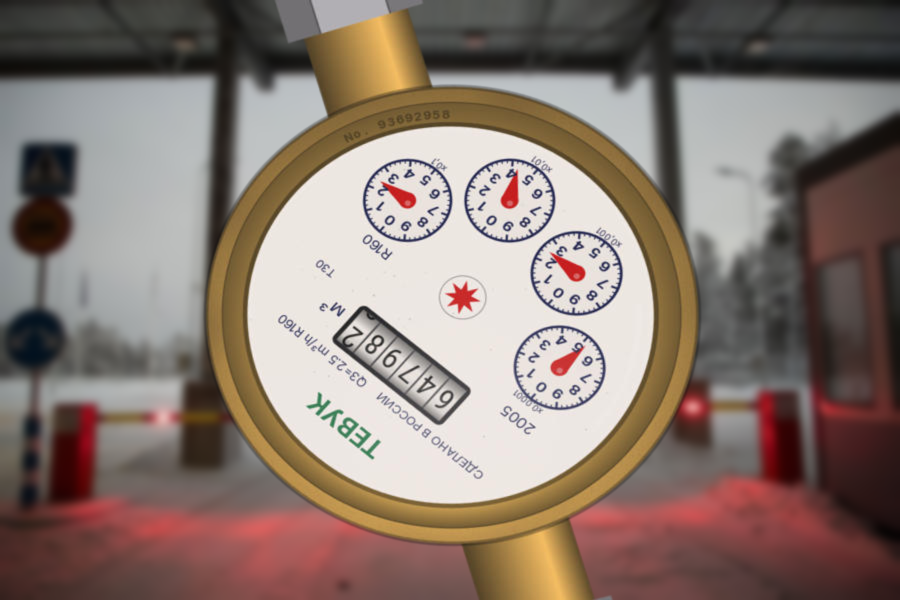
647982.2425 m³
